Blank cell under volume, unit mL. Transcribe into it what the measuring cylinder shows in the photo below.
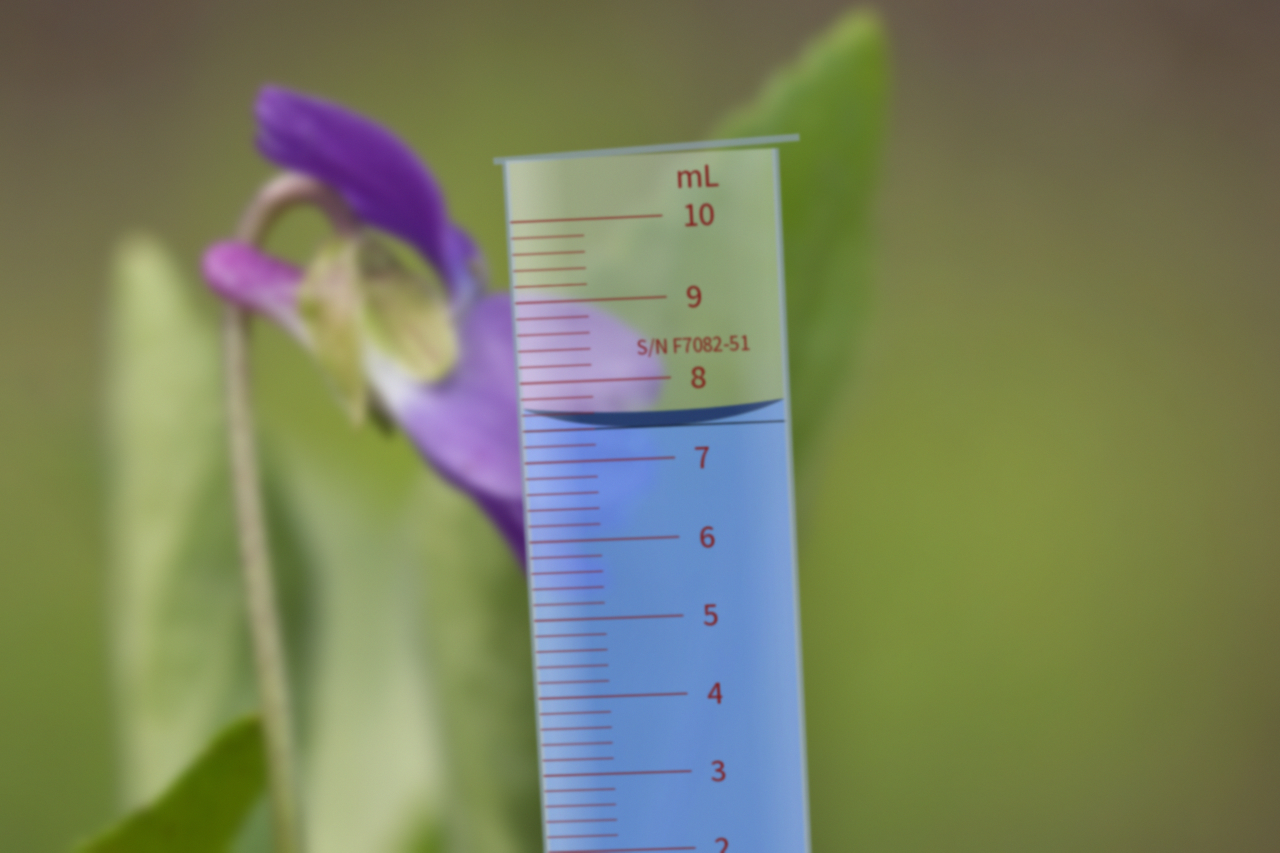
7.4 mL
